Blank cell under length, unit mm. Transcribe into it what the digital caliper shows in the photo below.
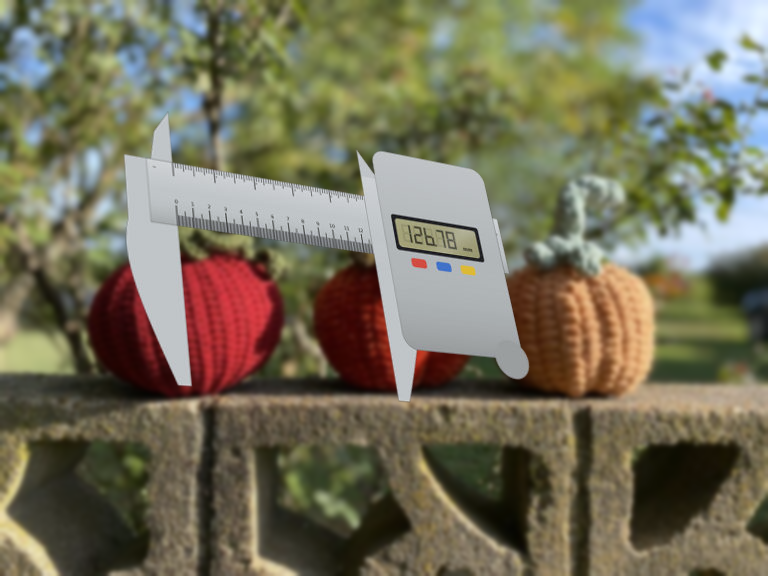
126.78 mm
